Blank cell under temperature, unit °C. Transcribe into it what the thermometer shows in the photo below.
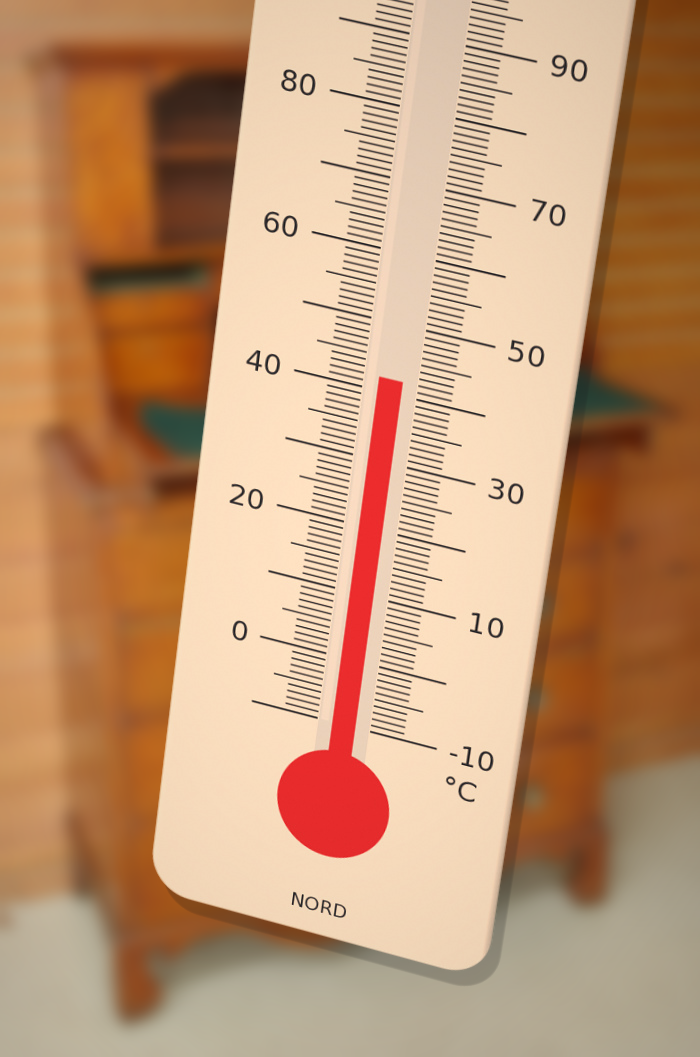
42 °C
